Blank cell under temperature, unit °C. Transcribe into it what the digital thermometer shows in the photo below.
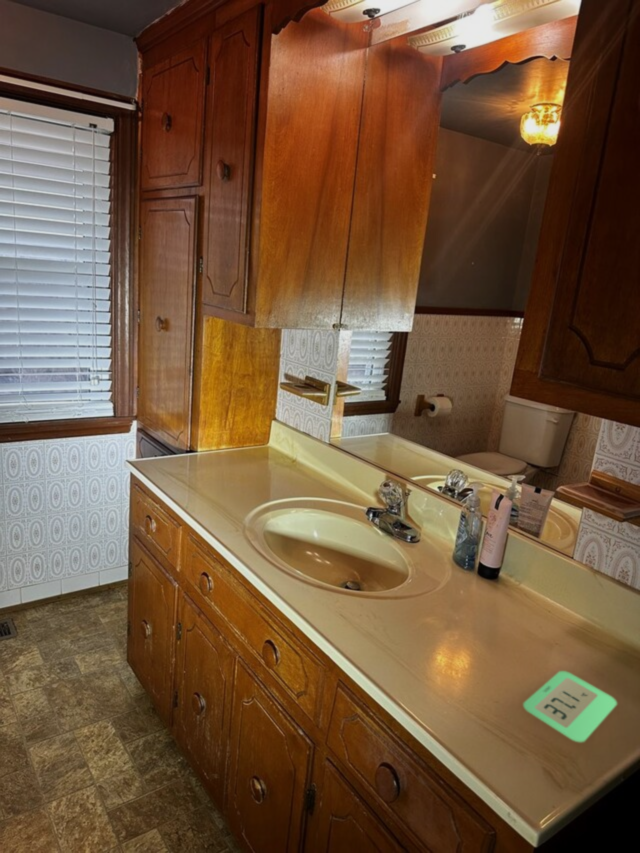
37.1 °C
